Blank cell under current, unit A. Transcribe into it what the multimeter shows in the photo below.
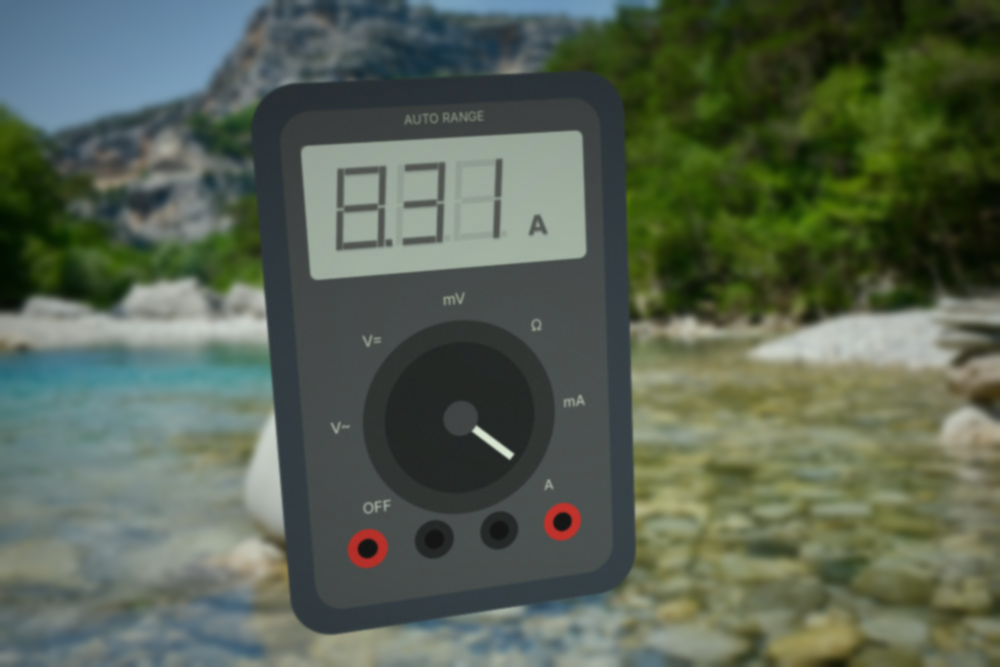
8.31 A
